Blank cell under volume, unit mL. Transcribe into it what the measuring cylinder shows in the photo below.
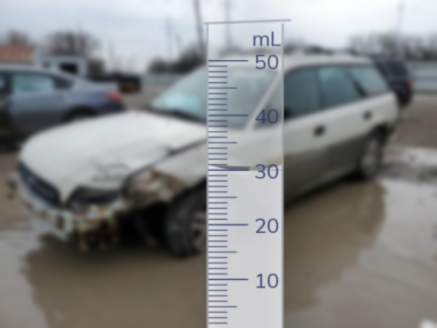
30 mL
